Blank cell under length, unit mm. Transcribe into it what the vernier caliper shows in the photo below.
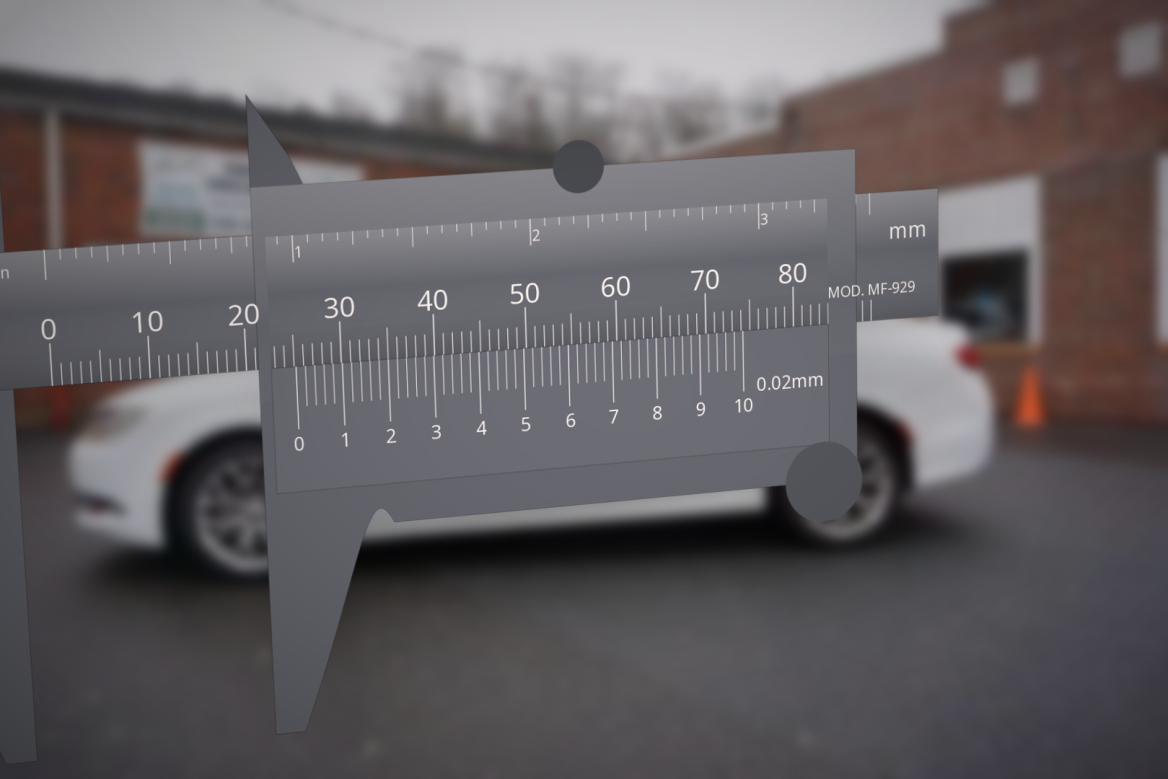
25.2 mm
